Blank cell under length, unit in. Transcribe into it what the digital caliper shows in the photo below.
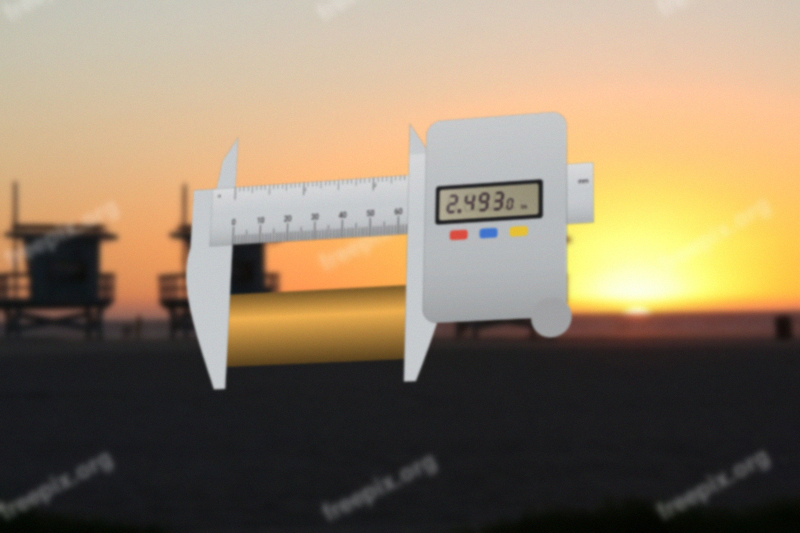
2.4930 in
